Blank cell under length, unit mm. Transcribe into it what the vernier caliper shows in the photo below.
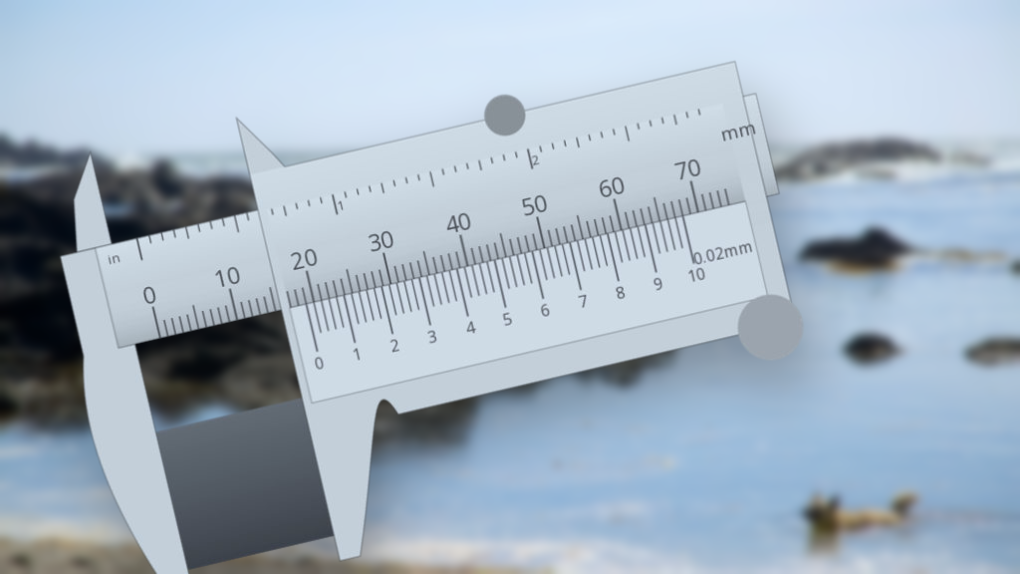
19.0 mm
